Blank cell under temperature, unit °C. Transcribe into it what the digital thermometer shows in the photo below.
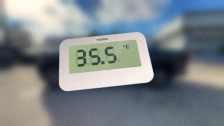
35.5 °C
